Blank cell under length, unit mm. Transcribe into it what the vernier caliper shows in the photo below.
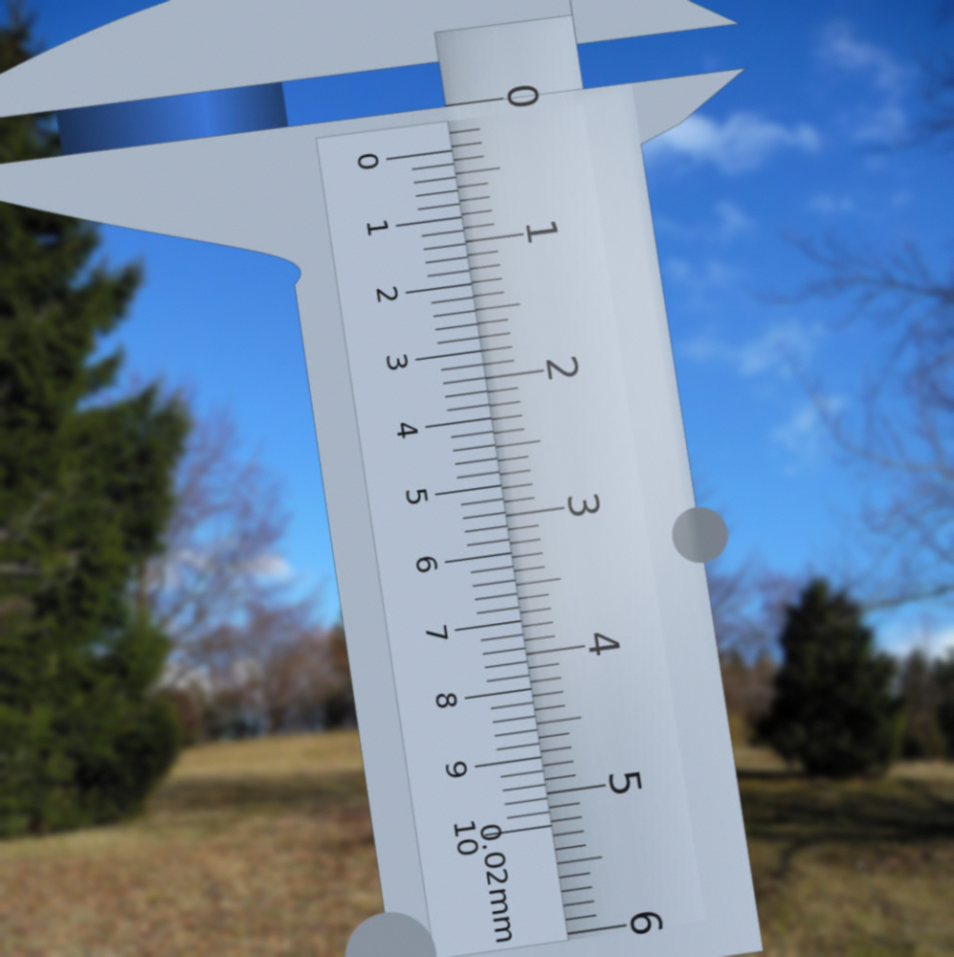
3.3 mm
